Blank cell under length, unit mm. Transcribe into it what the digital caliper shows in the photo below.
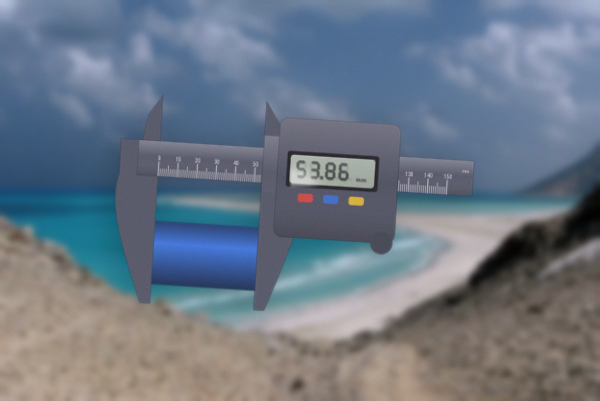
53.86 mm
